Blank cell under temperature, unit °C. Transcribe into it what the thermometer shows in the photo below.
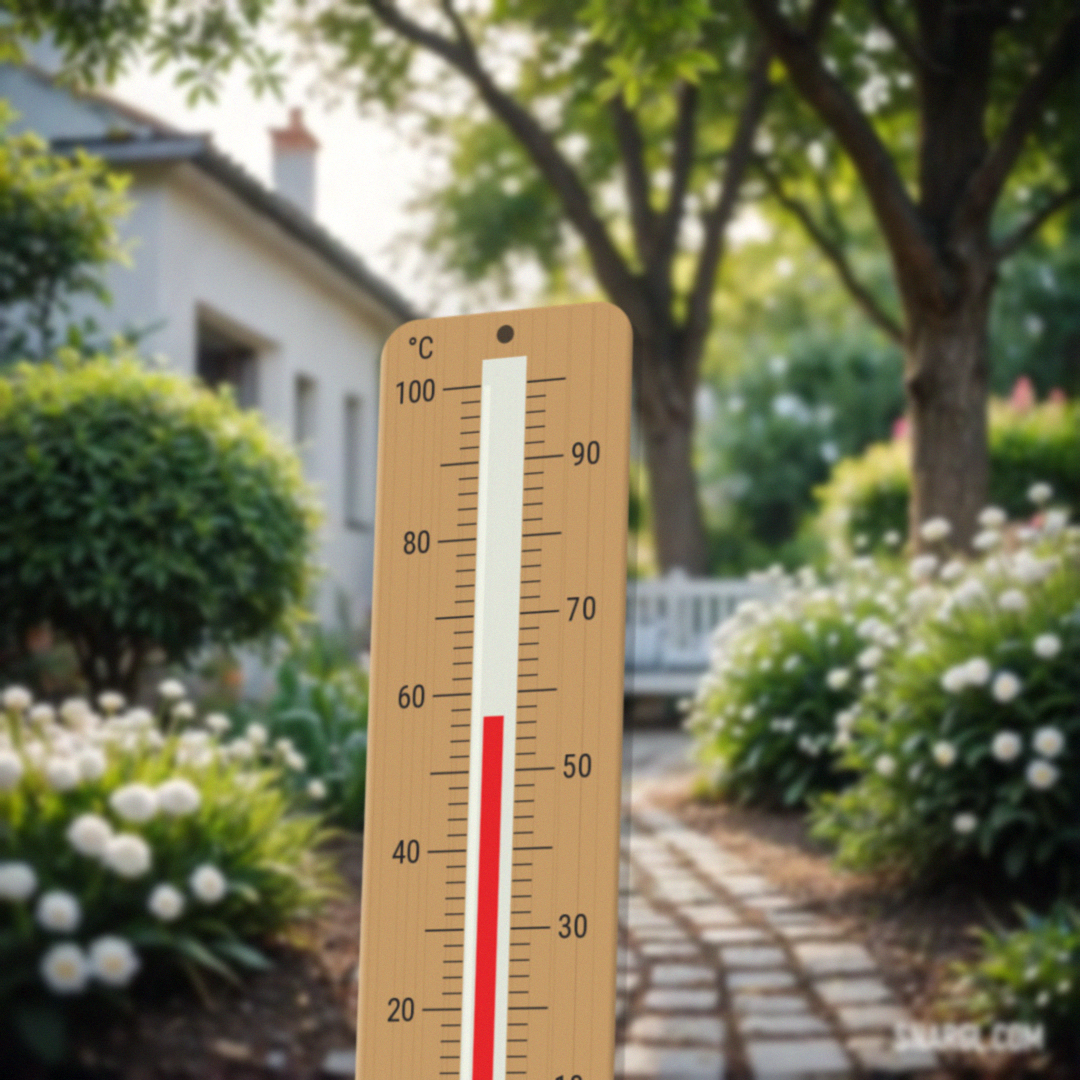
57 °C
